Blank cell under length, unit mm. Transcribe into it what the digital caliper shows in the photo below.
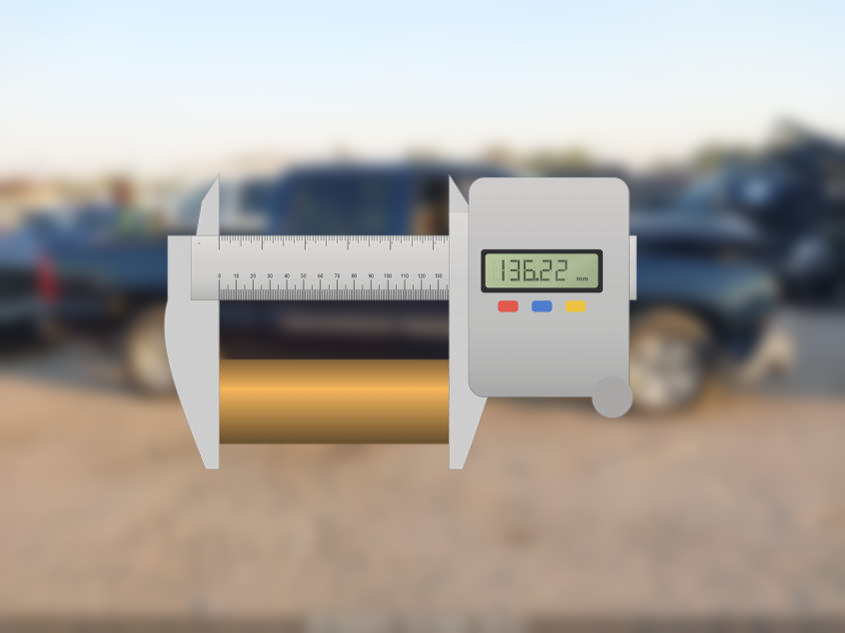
136.22 mm
